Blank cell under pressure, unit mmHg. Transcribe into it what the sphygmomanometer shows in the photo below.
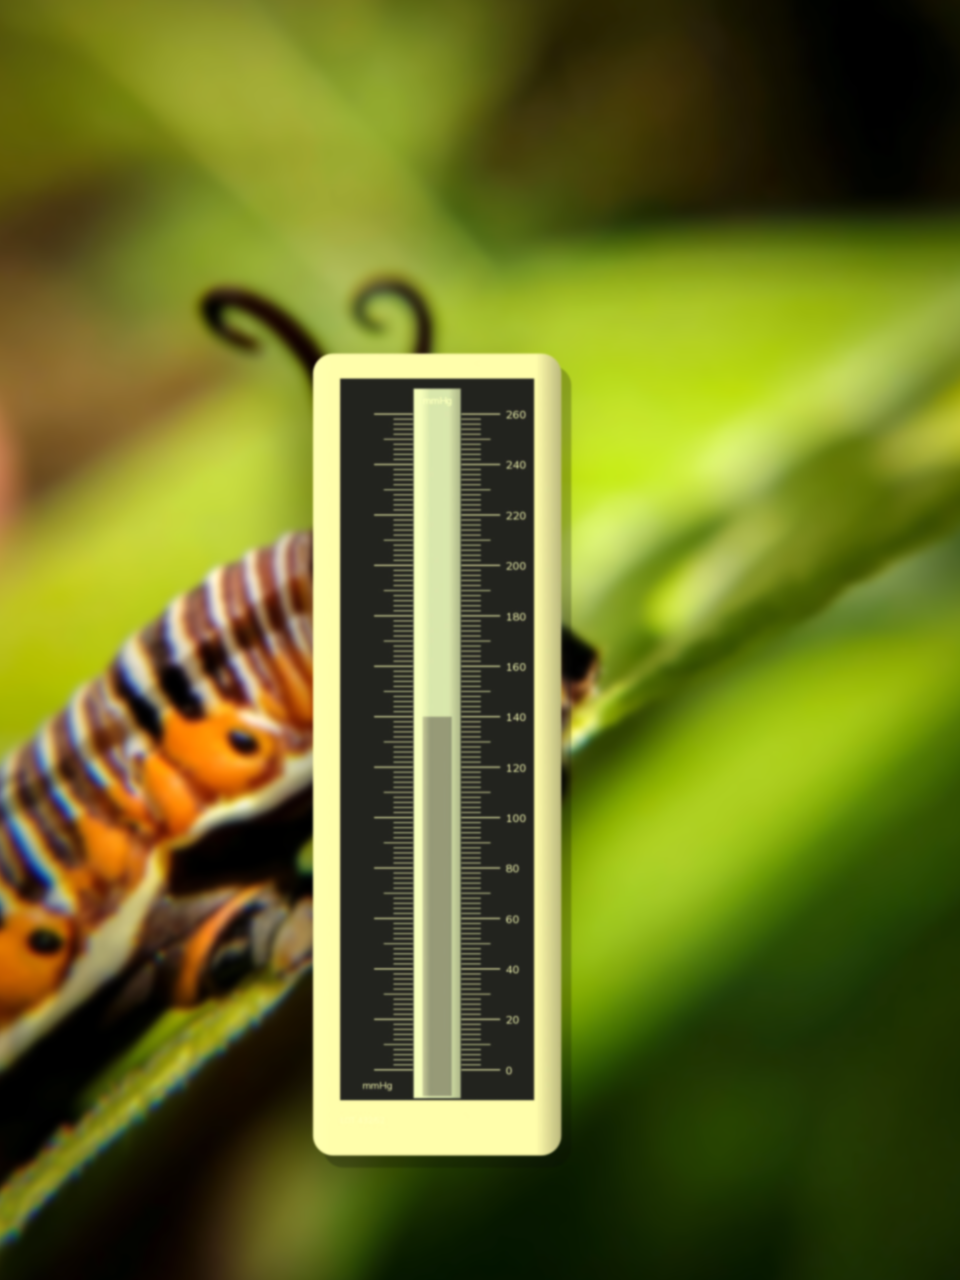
140 mmHg
